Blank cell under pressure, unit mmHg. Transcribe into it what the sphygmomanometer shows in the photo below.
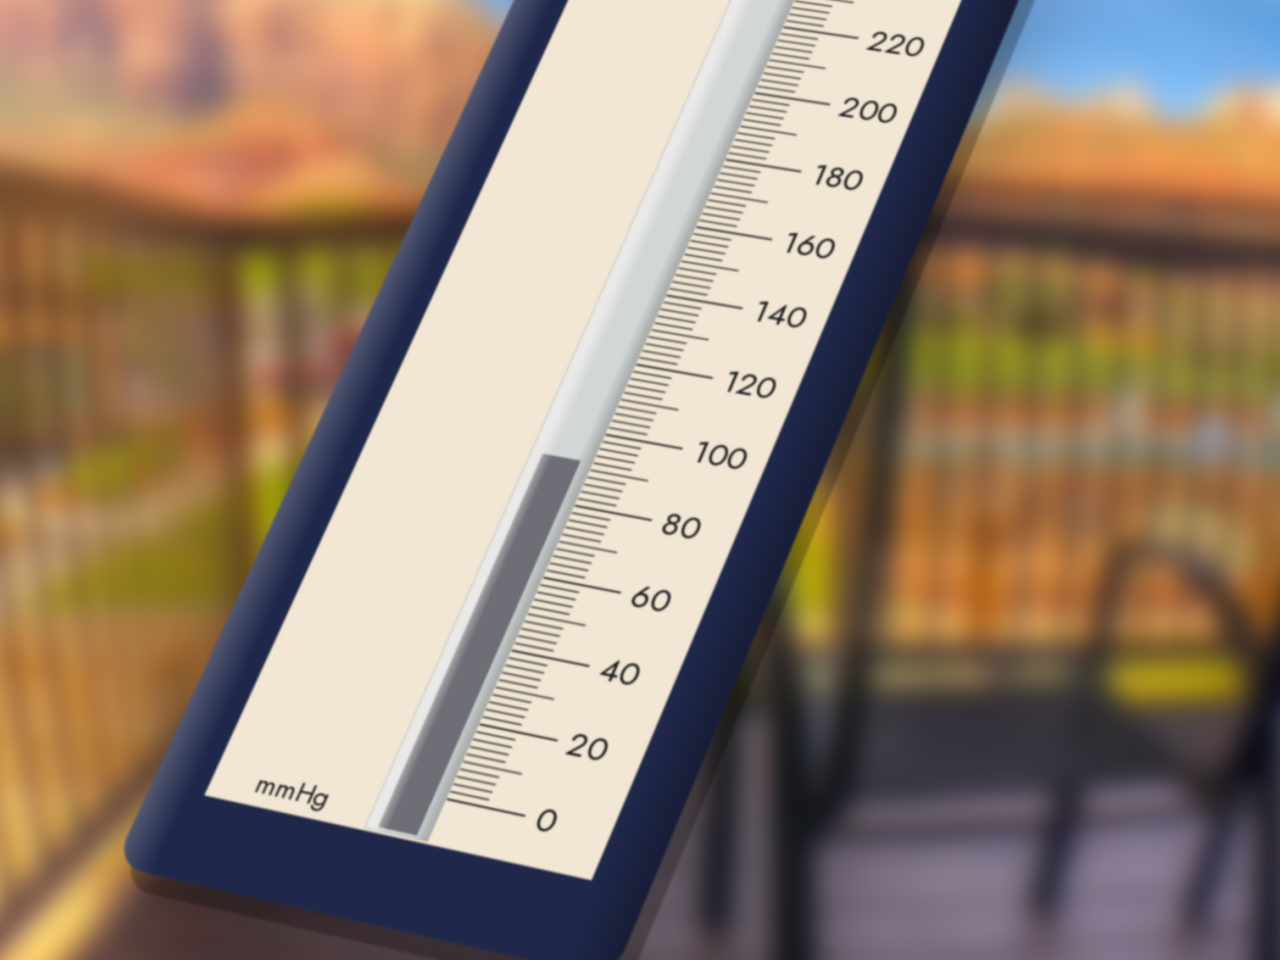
92 mmHg
